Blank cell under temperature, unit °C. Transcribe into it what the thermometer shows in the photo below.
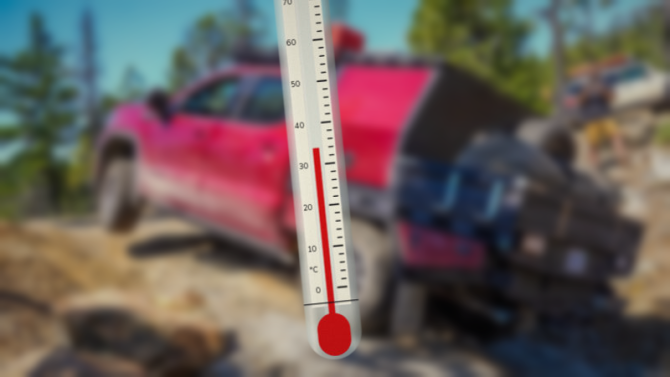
34 °C
